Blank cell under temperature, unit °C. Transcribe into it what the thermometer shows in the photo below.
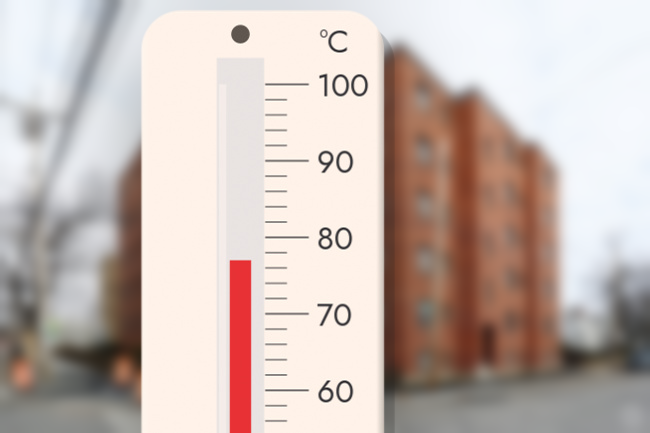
77 °C
